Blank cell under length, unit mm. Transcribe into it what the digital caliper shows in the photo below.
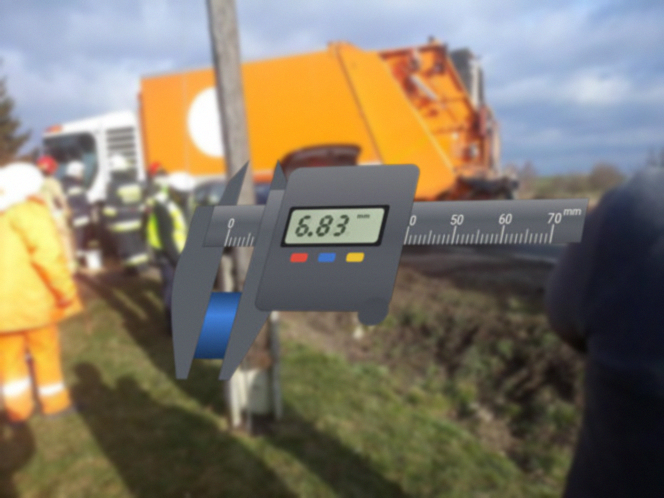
6.83 mm
